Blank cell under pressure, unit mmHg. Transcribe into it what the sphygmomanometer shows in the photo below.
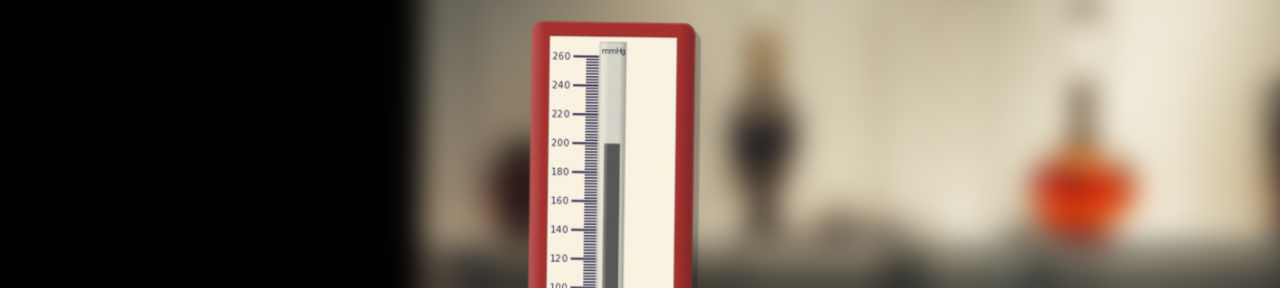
200 mmHg
